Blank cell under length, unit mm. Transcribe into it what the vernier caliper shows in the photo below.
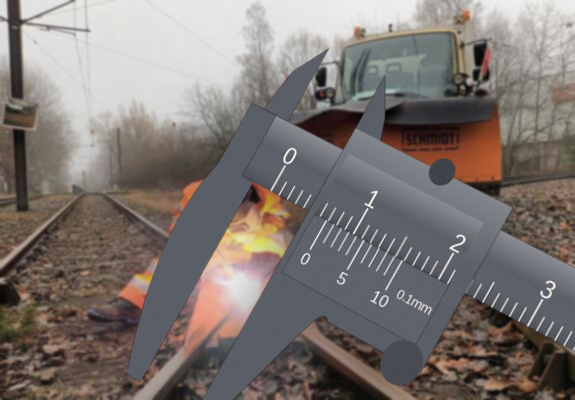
6.8 mm
